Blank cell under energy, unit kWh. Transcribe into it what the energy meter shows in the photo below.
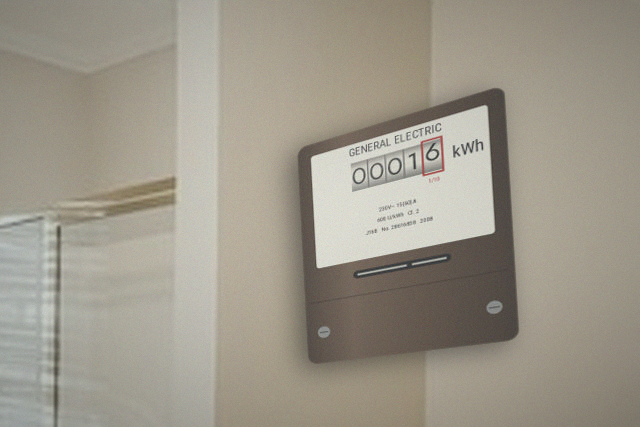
1.6 kWh
